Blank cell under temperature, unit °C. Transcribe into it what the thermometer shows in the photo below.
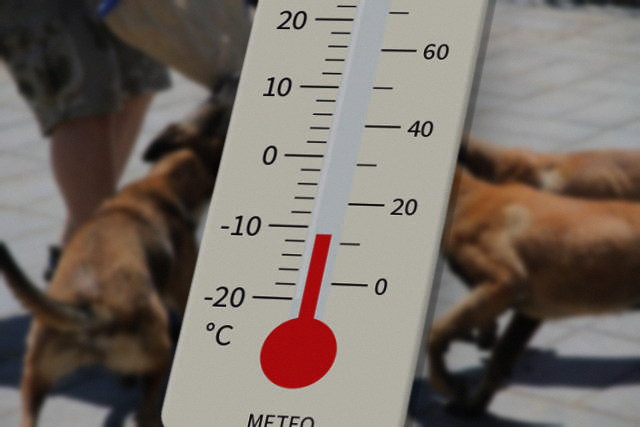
-11 °C
